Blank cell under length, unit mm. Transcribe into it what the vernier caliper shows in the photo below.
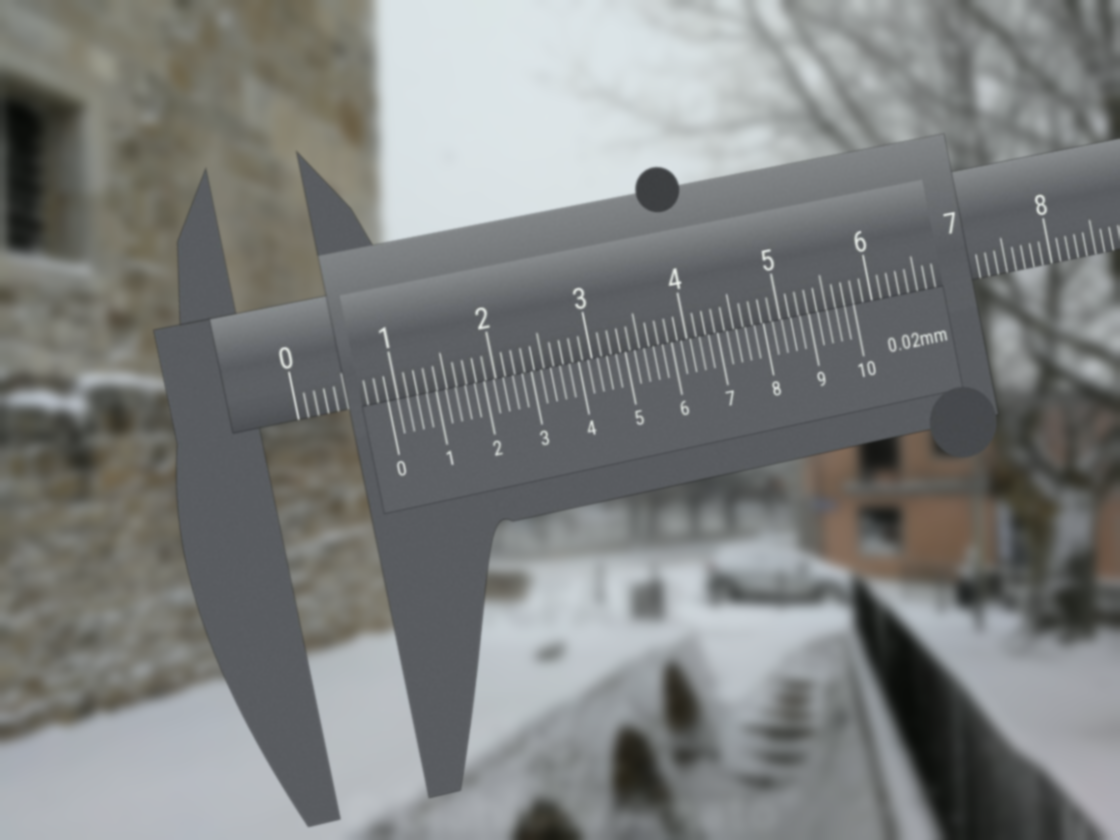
9.0 mm
